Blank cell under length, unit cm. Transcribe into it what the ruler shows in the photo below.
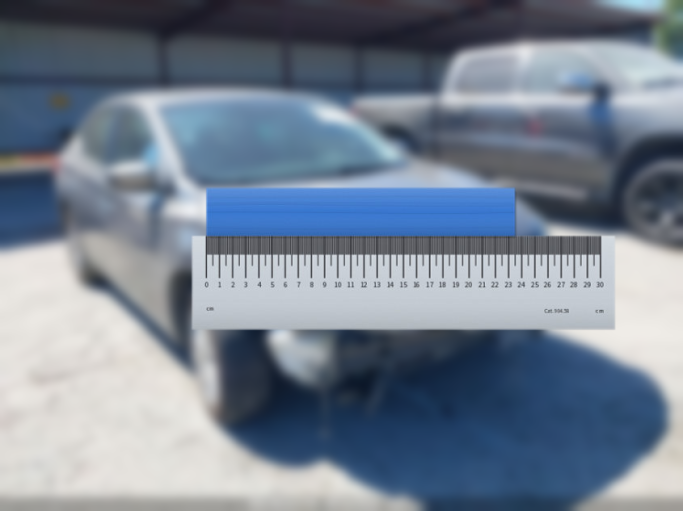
23.5 cm
